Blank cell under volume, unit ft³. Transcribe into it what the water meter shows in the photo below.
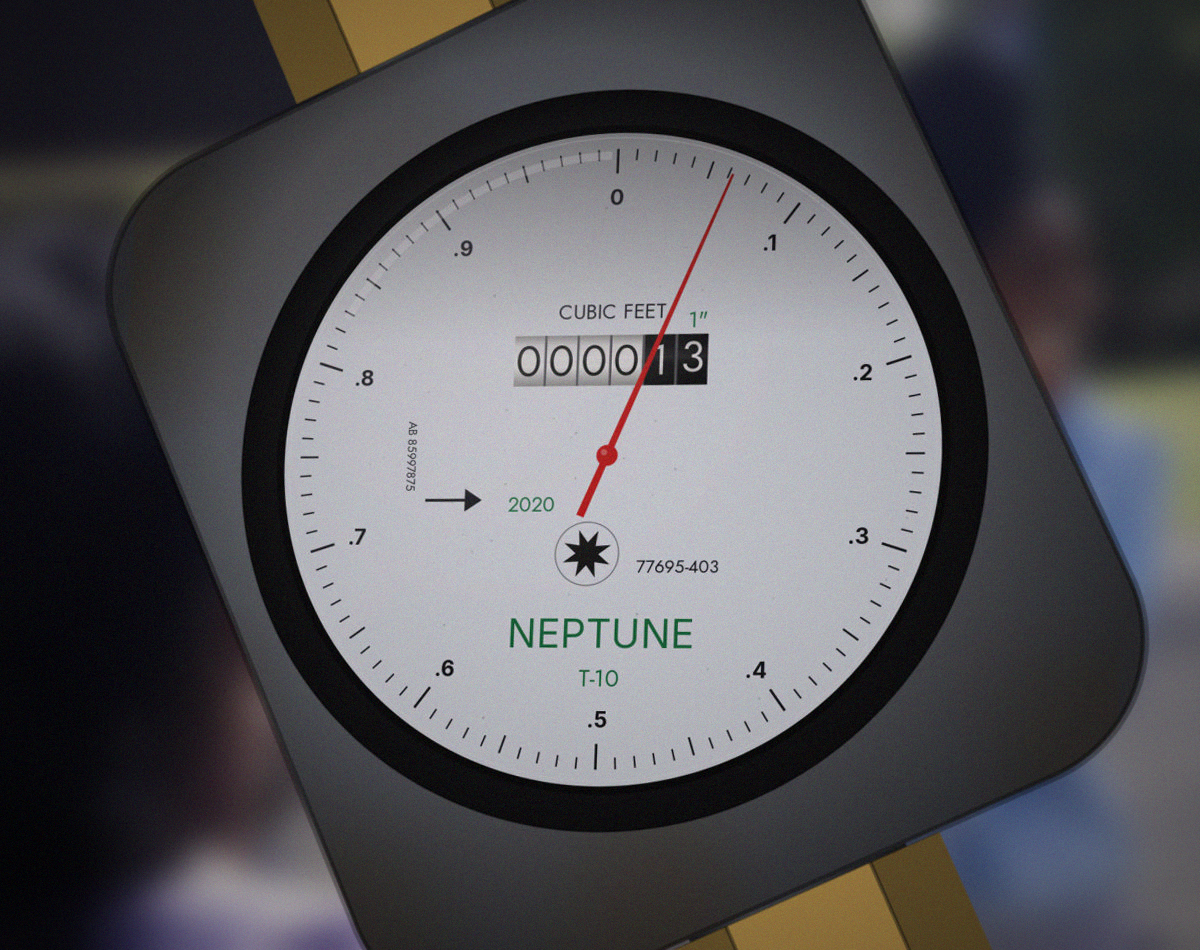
13.06 ft³
